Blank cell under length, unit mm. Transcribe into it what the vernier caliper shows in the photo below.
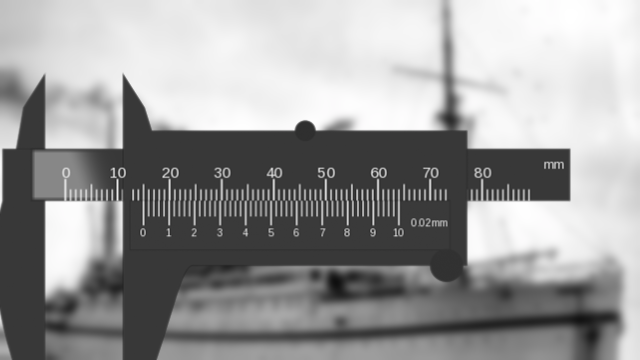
15.0 mm
